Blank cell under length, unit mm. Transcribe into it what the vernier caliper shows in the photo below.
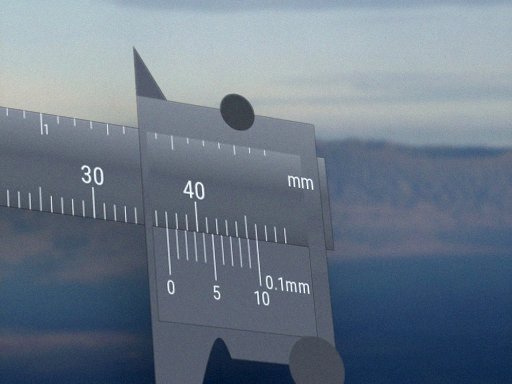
37.0 mm
